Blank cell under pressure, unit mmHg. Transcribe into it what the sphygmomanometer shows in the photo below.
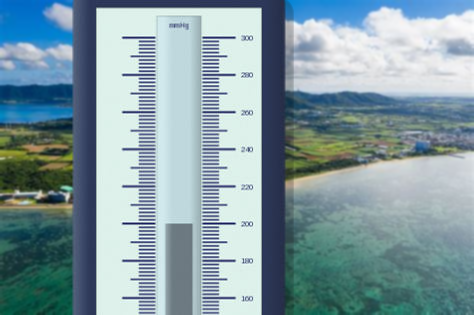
200 mmHg
